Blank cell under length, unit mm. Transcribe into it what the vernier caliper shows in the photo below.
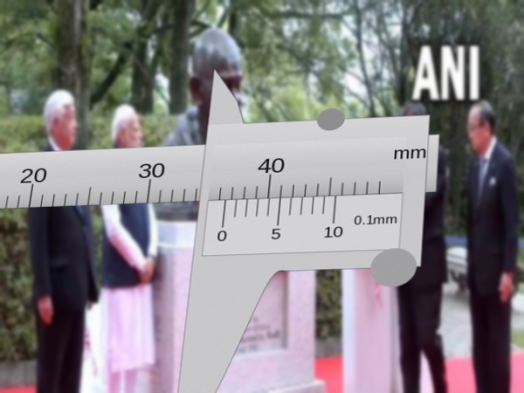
36.5 mm
